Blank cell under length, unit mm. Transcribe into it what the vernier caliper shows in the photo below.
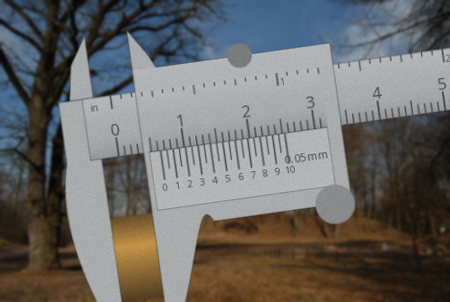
6.4 mm
